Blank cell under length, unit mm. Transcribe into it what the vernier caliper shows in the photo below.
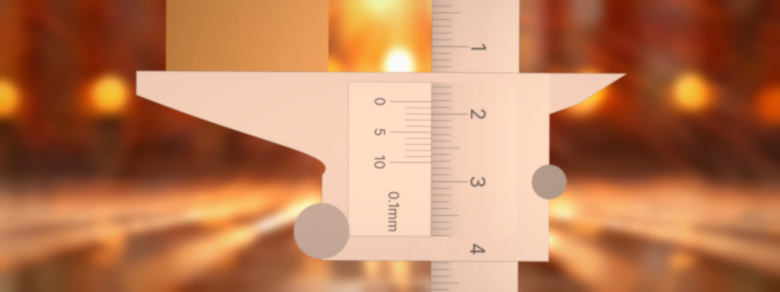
18.2 mm
